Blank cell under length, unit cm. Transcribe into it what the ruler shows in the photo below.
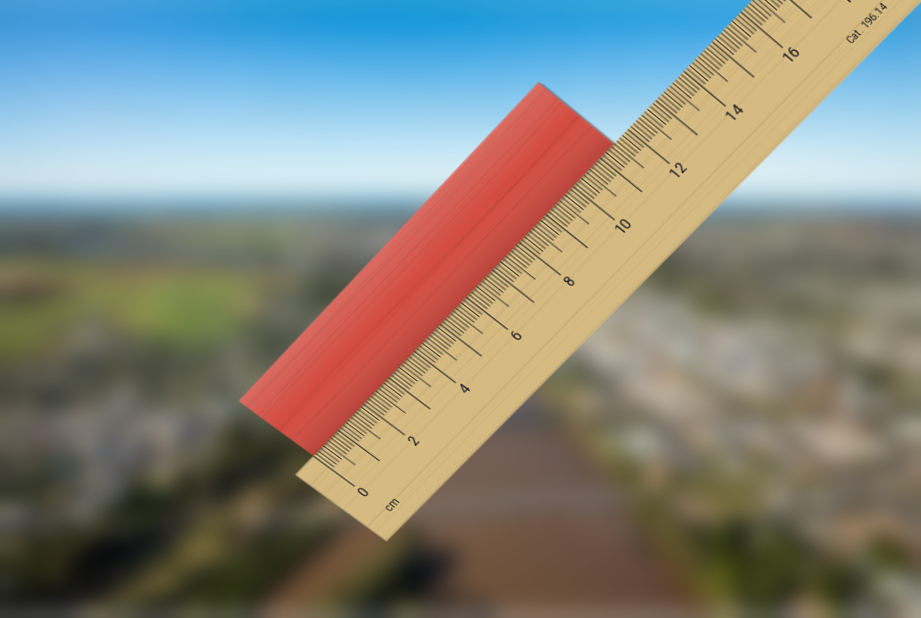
11.5 cm
